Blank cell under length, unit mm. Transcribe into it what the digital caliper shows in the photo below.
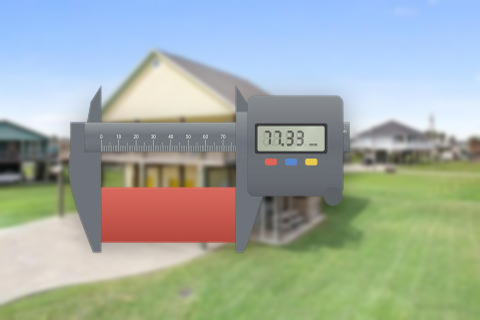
77.33 mm
